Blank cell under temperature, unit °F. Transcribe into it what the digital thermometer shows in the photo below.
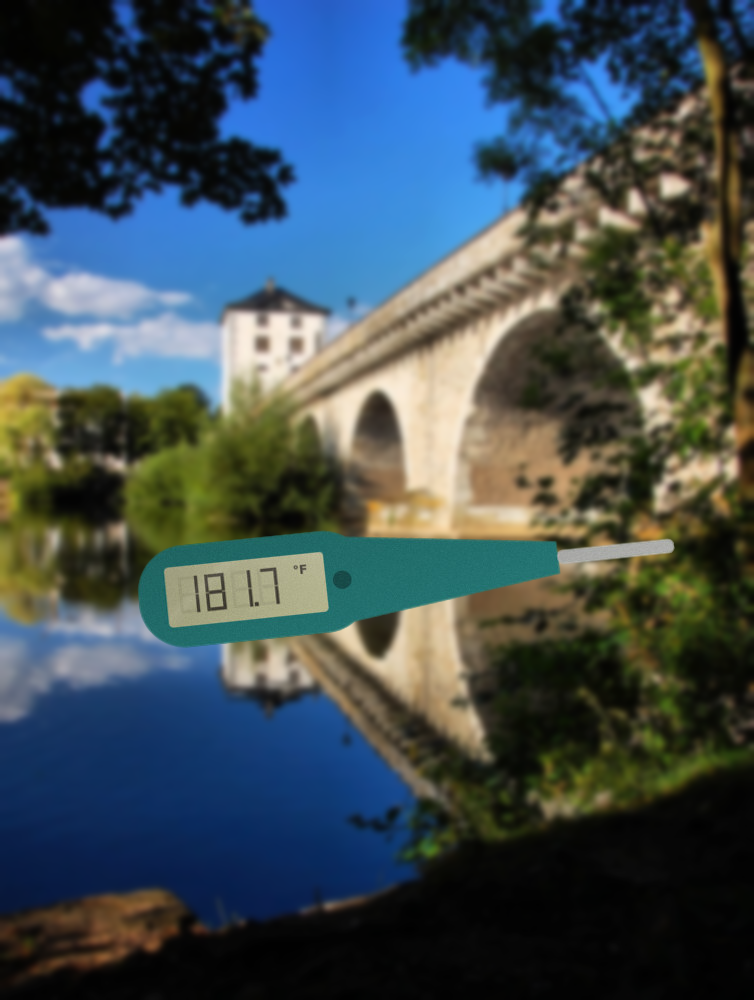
181.7 °F
